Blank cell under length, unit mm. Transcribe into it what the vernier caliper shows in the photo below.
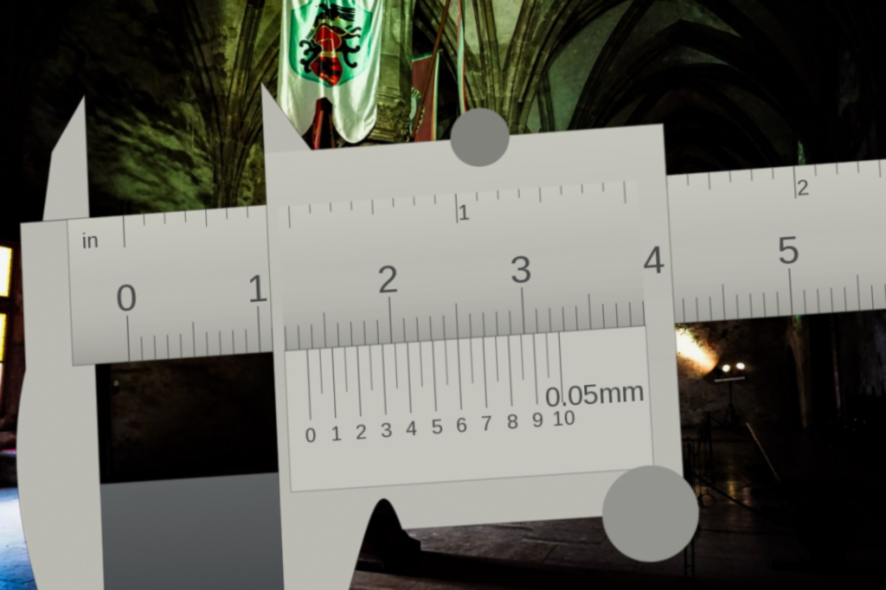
13.6 mm
